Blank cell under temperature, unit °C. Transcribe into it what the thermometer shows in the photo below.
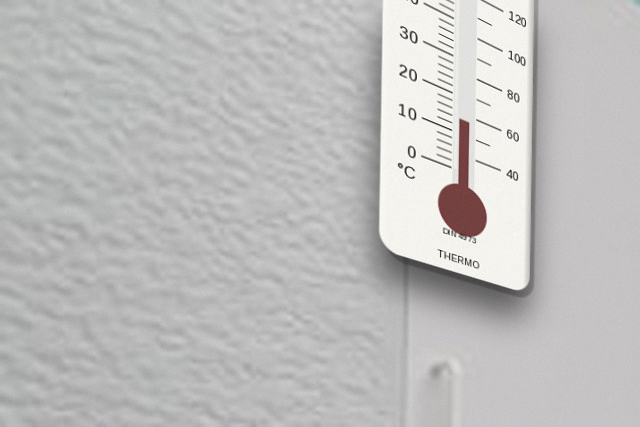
14 °C
